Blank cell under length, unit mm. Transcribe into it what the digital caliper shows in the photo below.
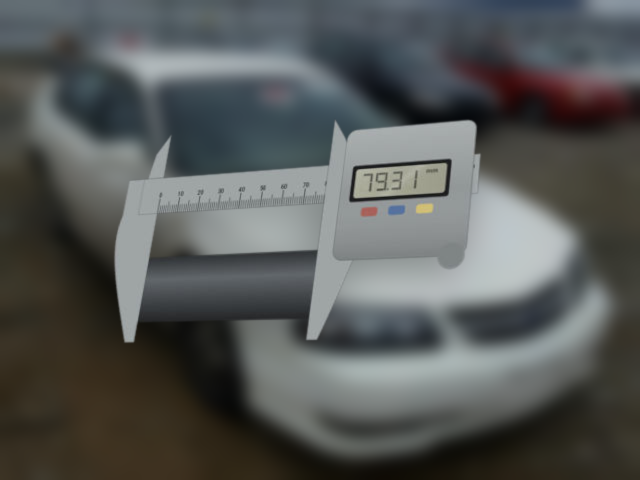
79.31 mm
